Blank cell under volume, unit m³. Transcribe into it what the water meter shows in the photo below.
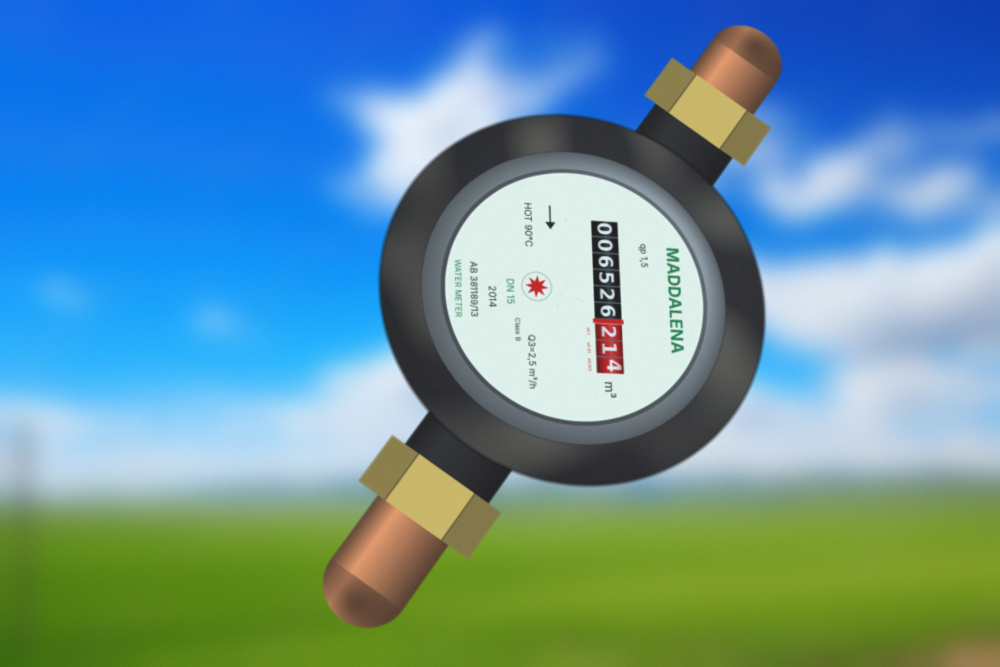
6526.214 m³
